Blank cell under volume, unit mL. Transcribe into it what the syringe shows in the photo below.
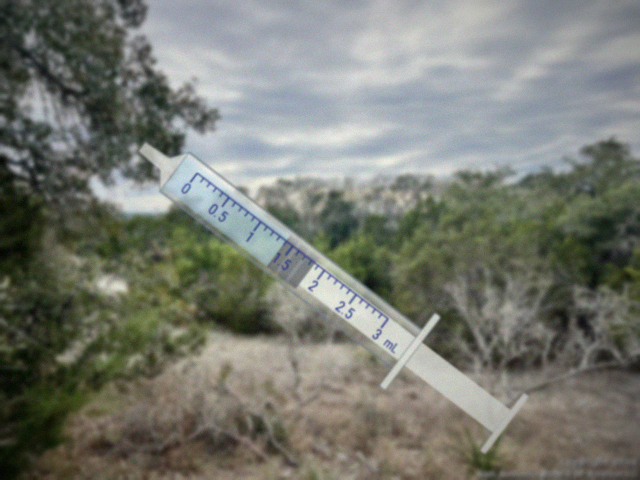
1.4 mL
